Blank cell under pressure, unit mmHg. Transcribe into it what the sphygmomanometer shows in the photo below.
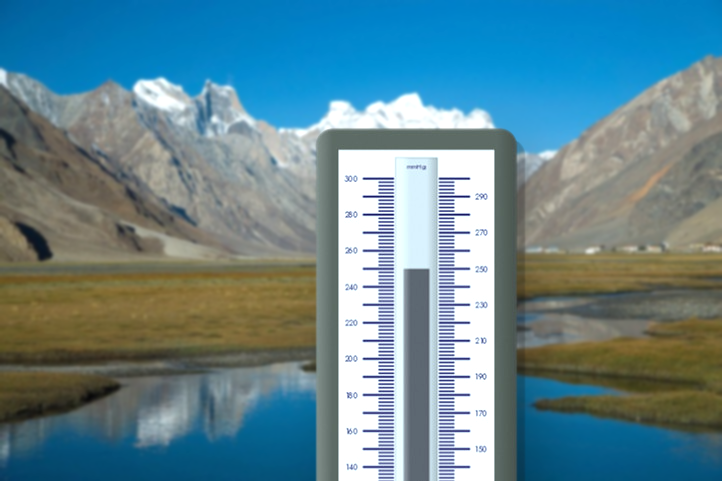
250 mmHg
